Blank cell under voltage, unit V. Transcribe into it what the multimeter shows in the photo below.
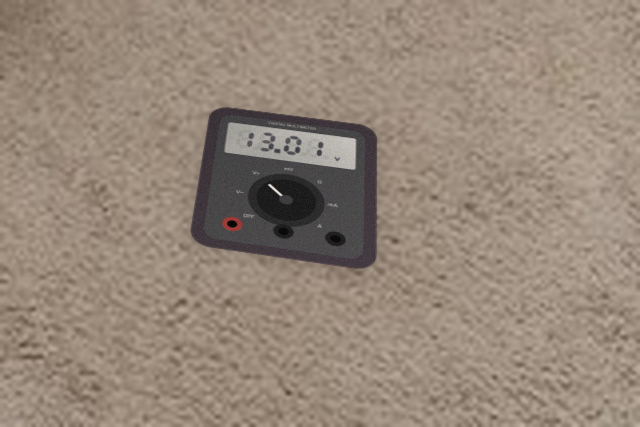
13.01 V
